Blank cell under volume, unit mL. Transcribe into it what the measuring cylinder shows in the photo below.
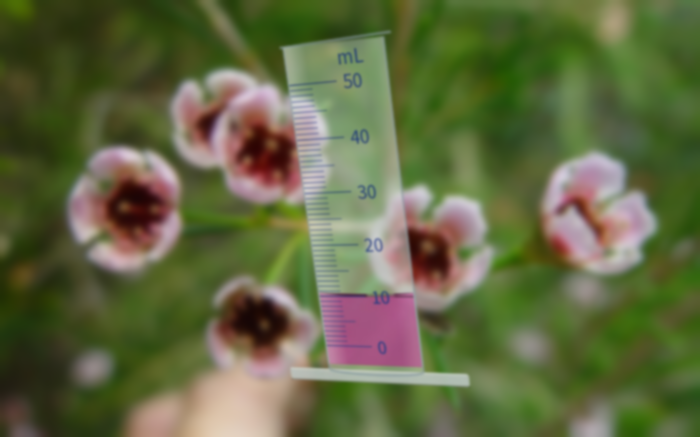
10 mL
